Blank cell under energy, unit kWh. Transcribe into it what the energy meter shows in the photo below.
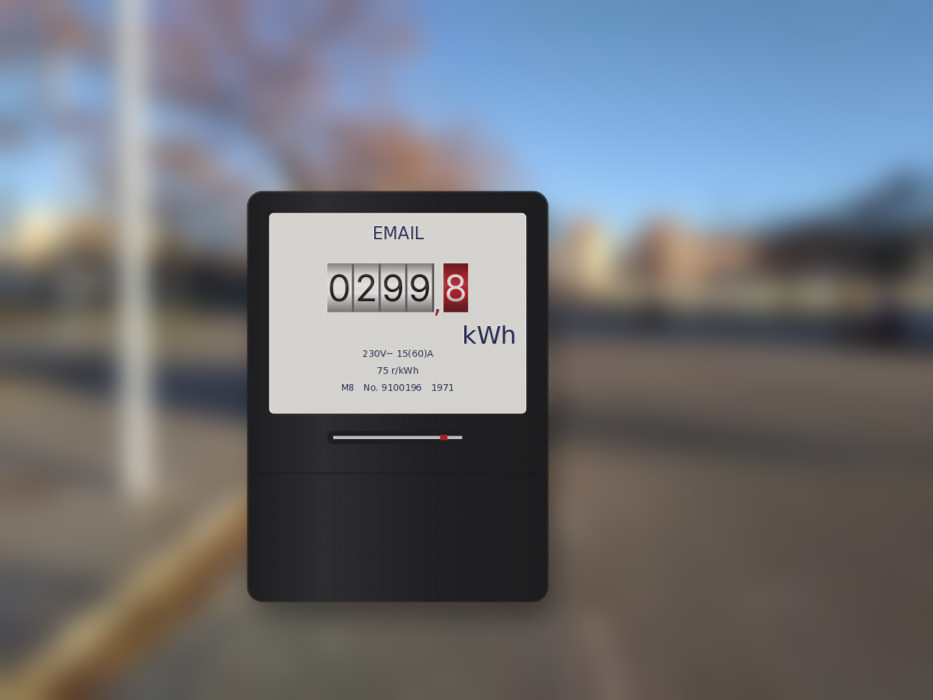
299.8 kWh
